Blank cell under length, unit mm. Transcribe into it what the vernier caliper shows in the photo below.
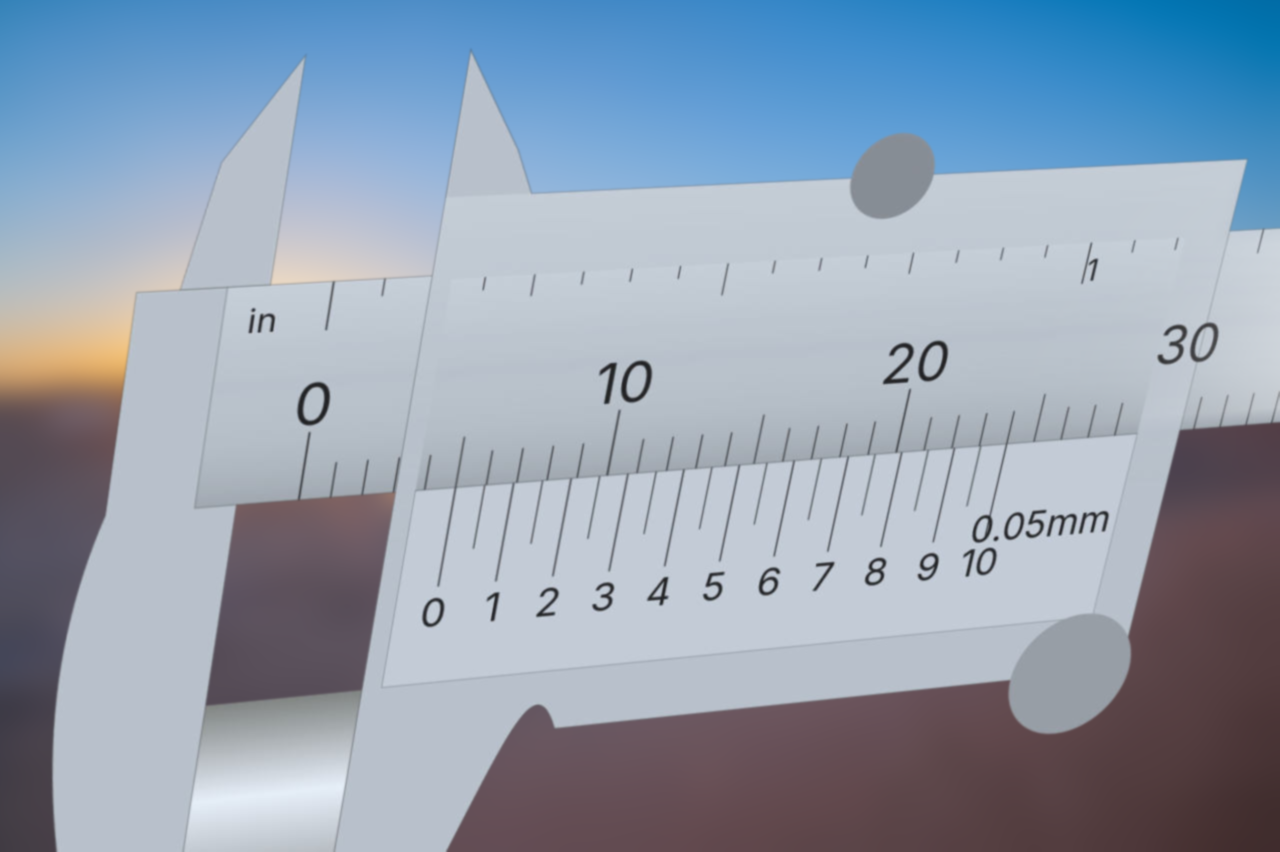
5.0 mm
